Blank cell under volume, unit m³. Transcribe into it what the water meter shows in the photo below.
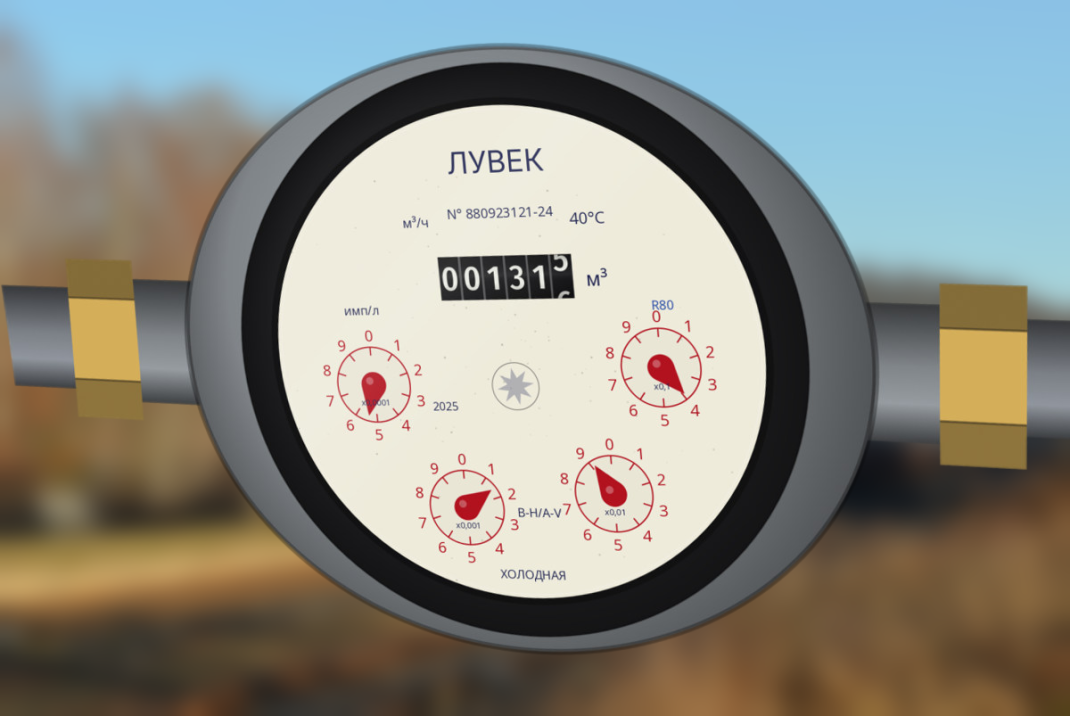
1315.3915 m³
